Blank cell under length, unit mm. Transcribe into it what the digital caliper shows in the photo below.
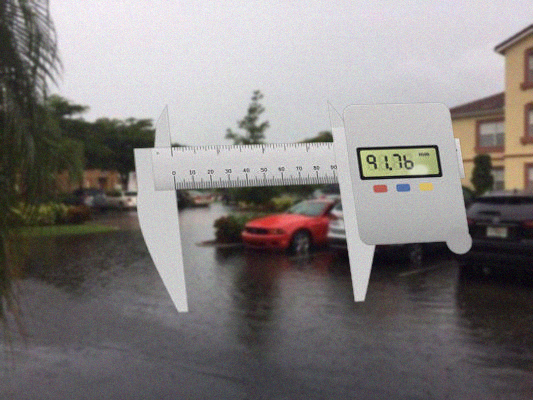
91.76 mm
